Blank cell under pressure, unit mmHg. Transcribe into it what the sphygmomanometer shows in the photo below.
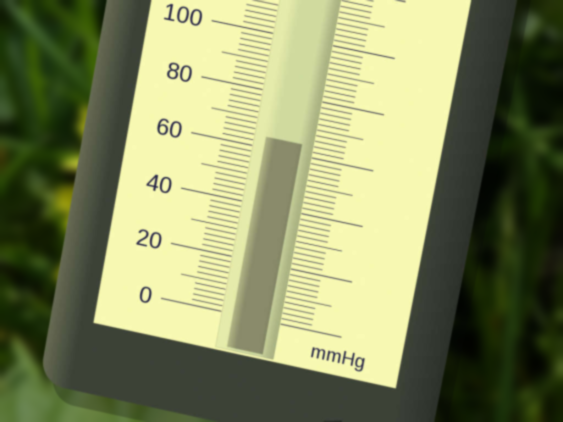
64 mmHg
